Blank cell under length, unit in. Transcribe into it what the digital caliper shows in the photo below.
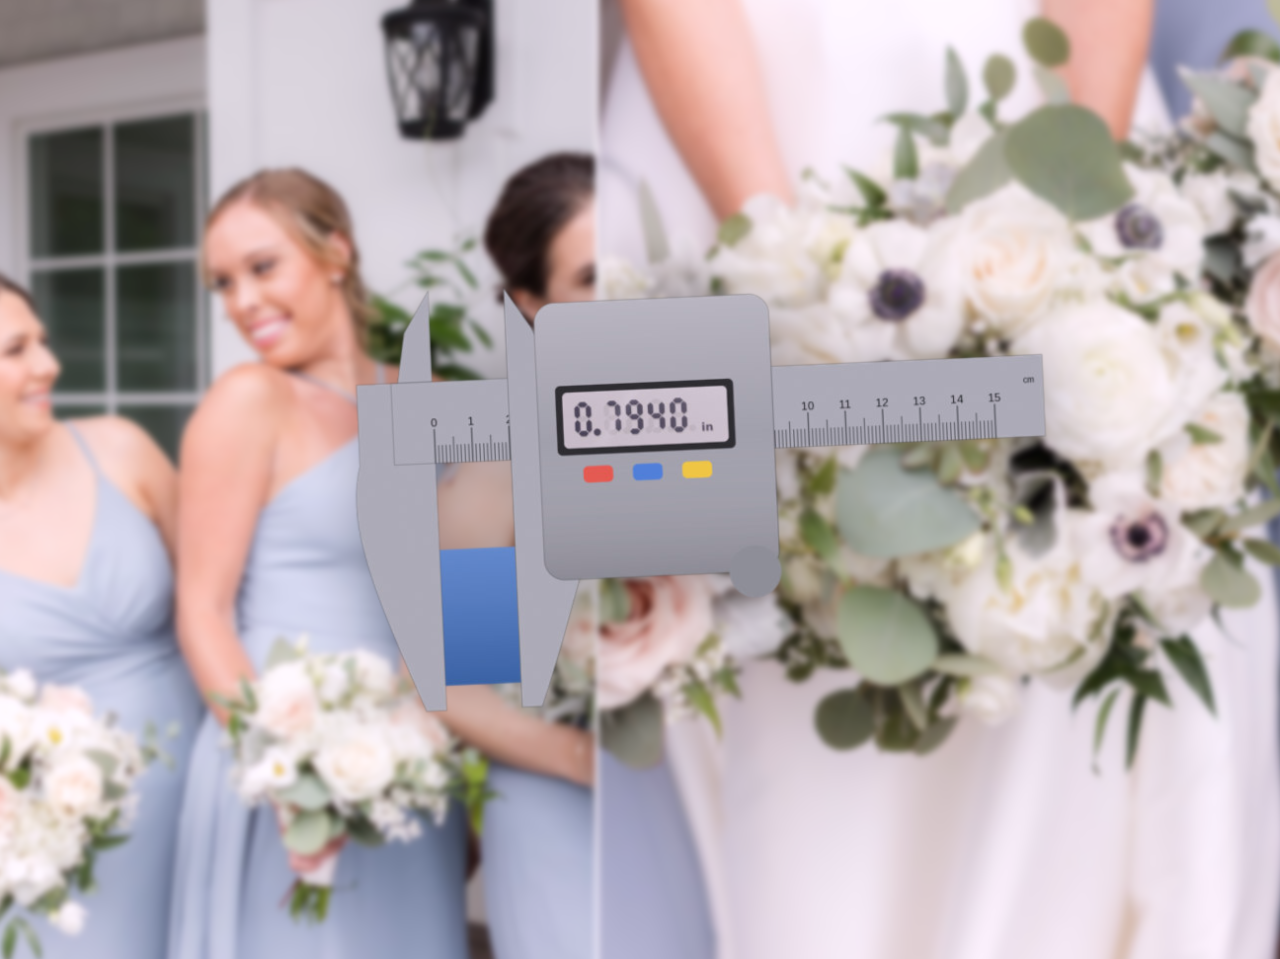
0.7940 in
